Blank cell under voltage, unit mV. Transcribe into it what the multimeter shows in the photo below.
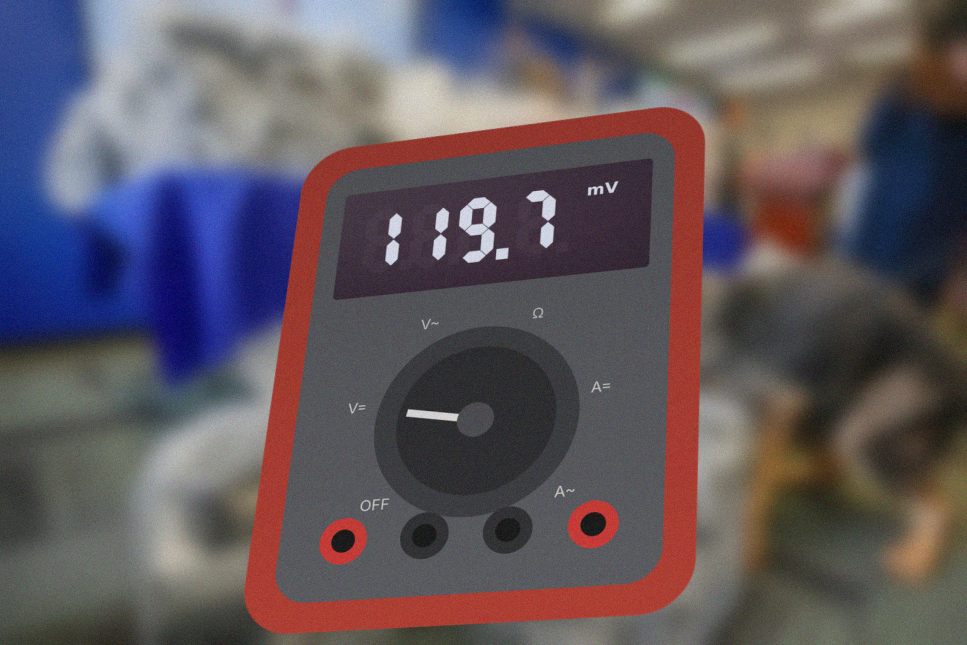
119.7 mV
